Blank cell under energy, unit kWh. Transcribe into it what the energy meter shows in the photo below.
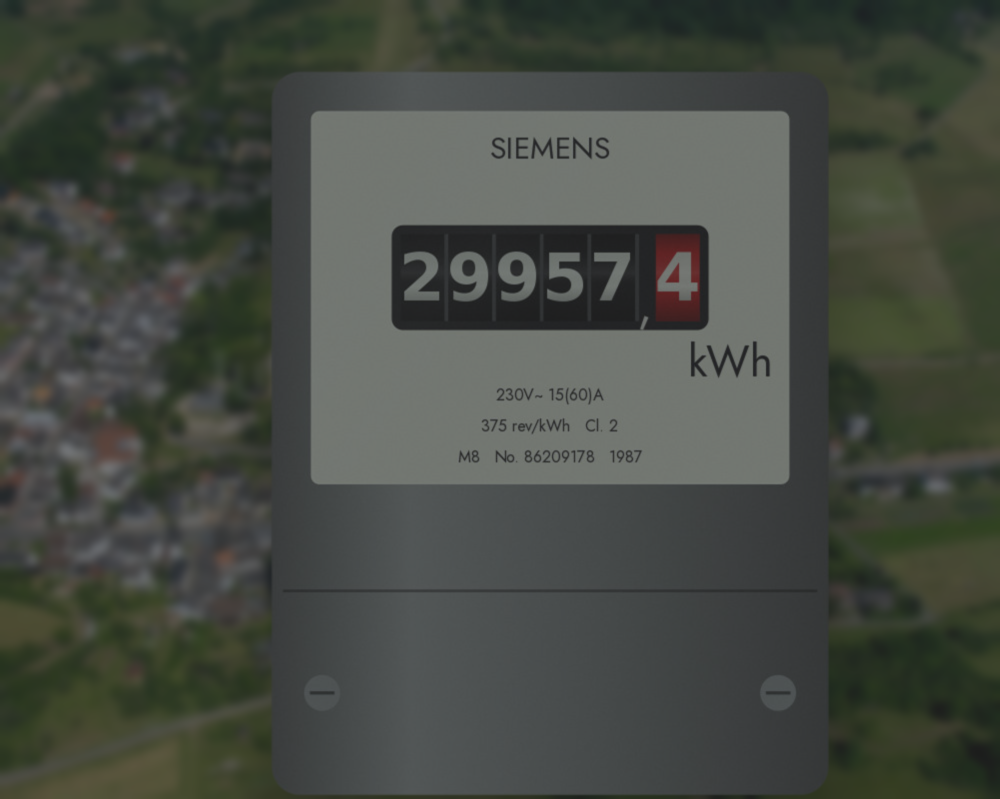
29957.4 kWh
